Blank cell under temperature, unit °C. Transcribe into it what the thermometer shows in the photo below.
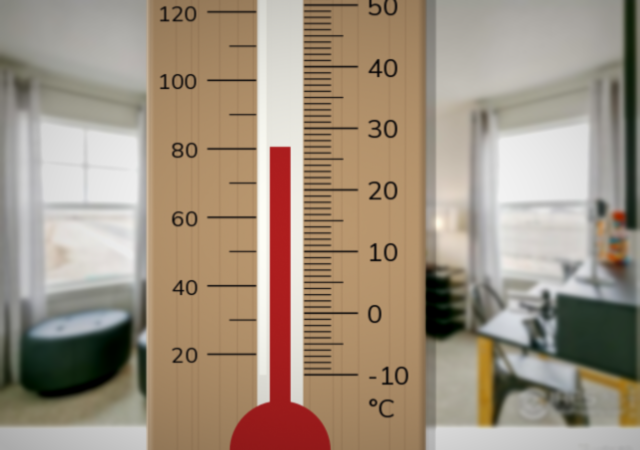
27 °C
